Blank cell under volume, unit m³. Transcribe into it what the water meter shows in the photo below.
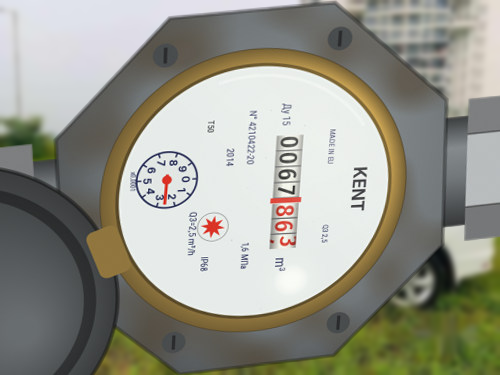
67.8632 m³
